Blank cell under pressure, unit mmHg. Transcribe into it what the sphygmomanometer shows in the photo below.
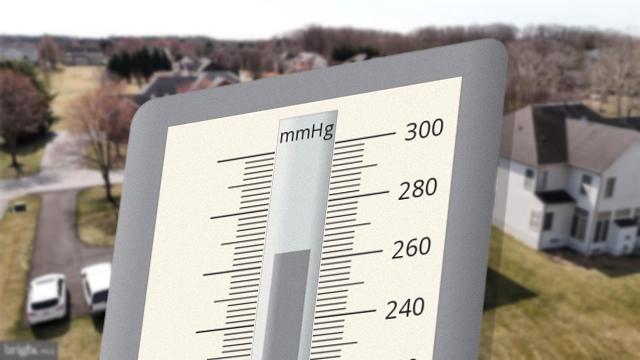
264 mmHg
